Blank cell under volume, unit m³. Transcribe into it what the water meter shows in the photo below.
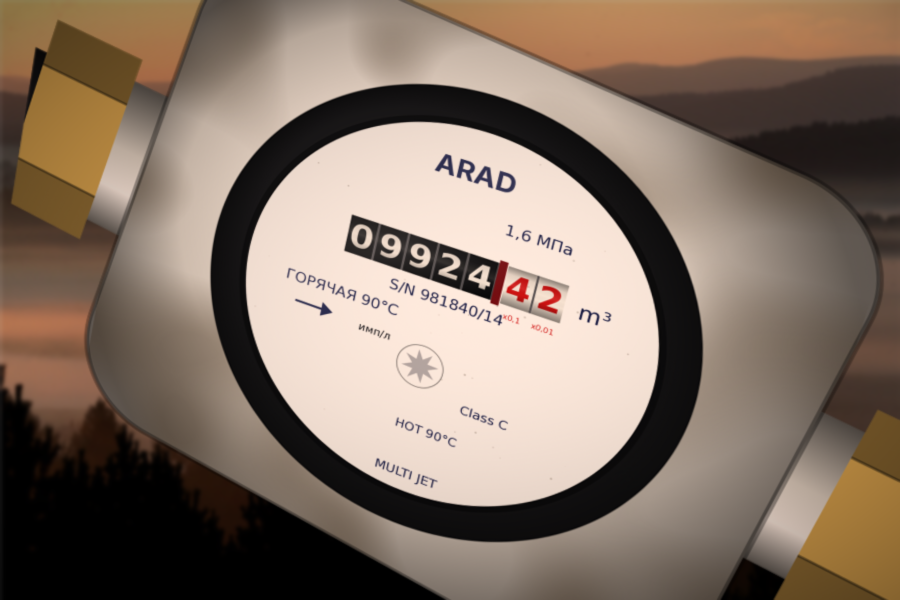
9924.42 m³
